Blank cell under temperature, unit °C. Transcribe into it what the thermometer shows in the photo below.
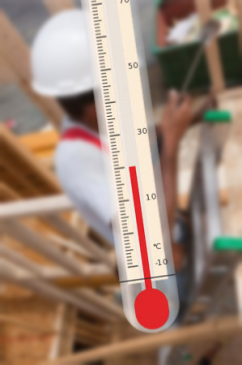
20 °C
